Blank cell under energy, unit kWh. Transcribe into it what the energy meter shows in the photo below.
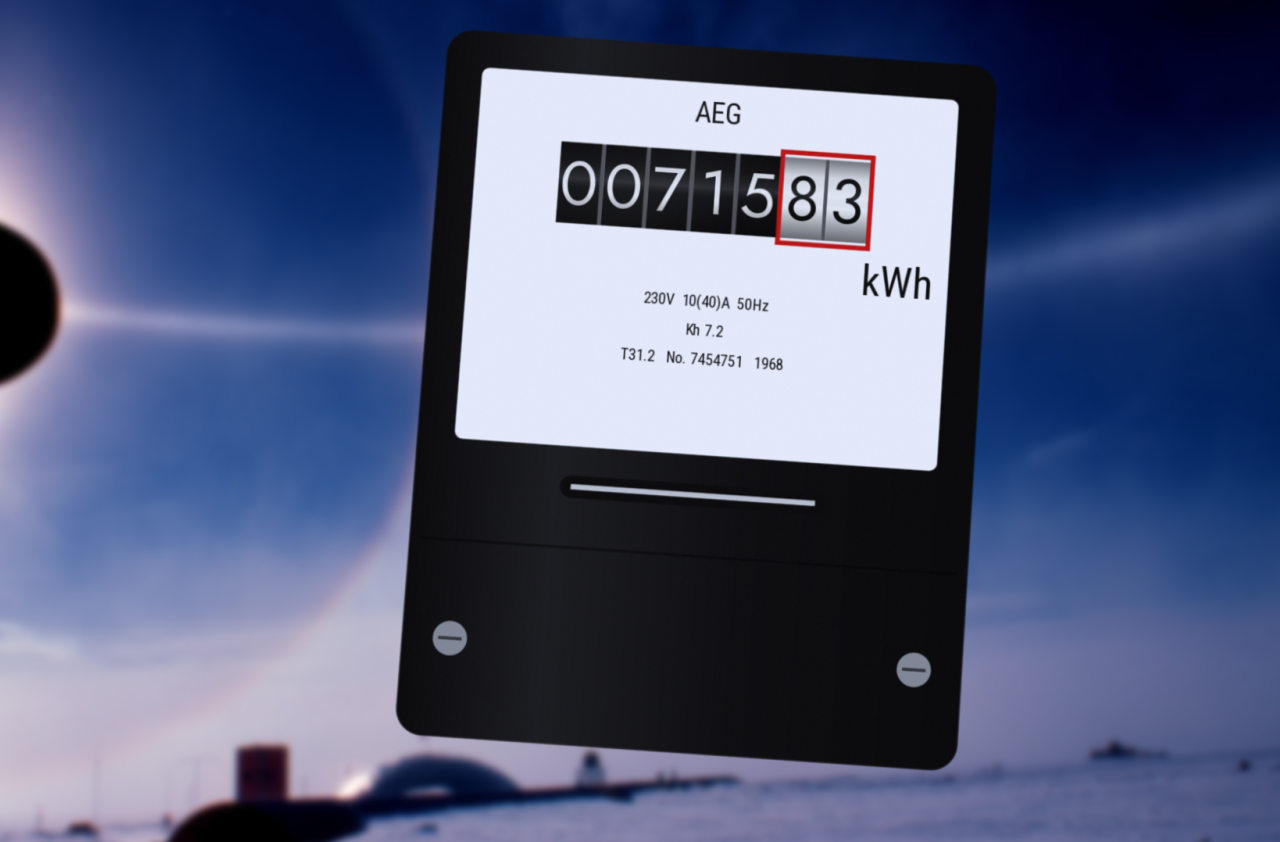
715.83 kWh
